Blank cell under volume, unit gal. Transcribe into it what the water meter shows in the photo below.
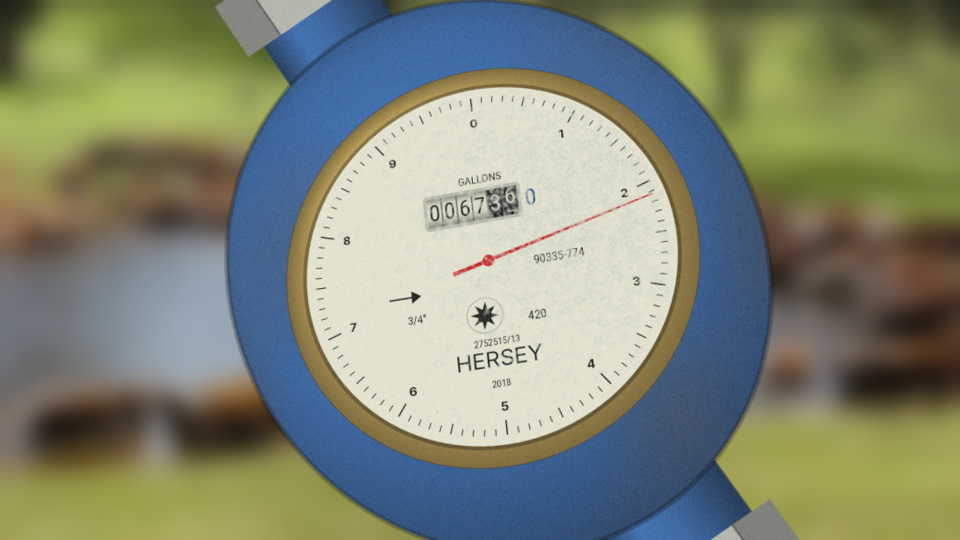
67362.1 gal
